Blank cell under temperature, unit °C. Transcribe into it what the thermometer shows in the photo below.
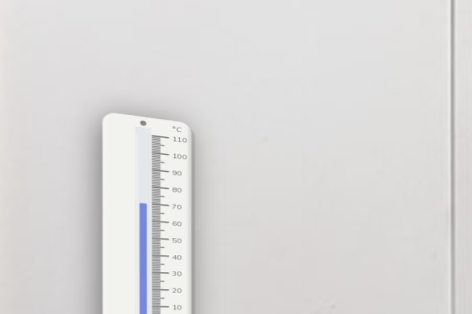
70 °C
